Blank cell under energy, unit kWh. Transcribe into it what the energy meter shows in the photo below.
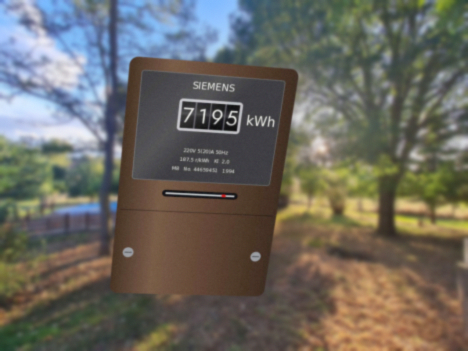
7195 kWh
